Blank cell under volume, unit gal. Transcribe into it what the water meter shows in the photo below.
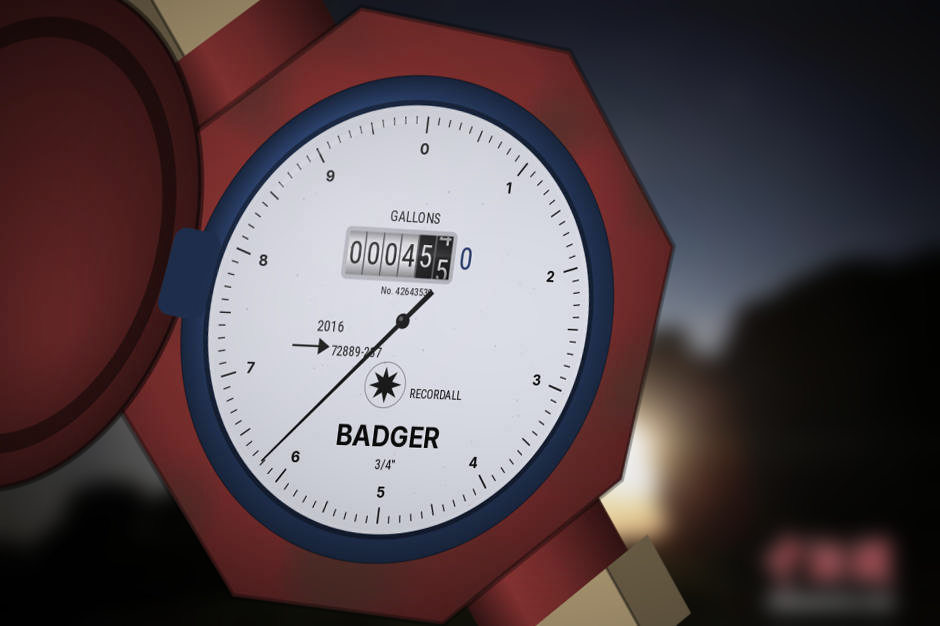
4546.2 gal
